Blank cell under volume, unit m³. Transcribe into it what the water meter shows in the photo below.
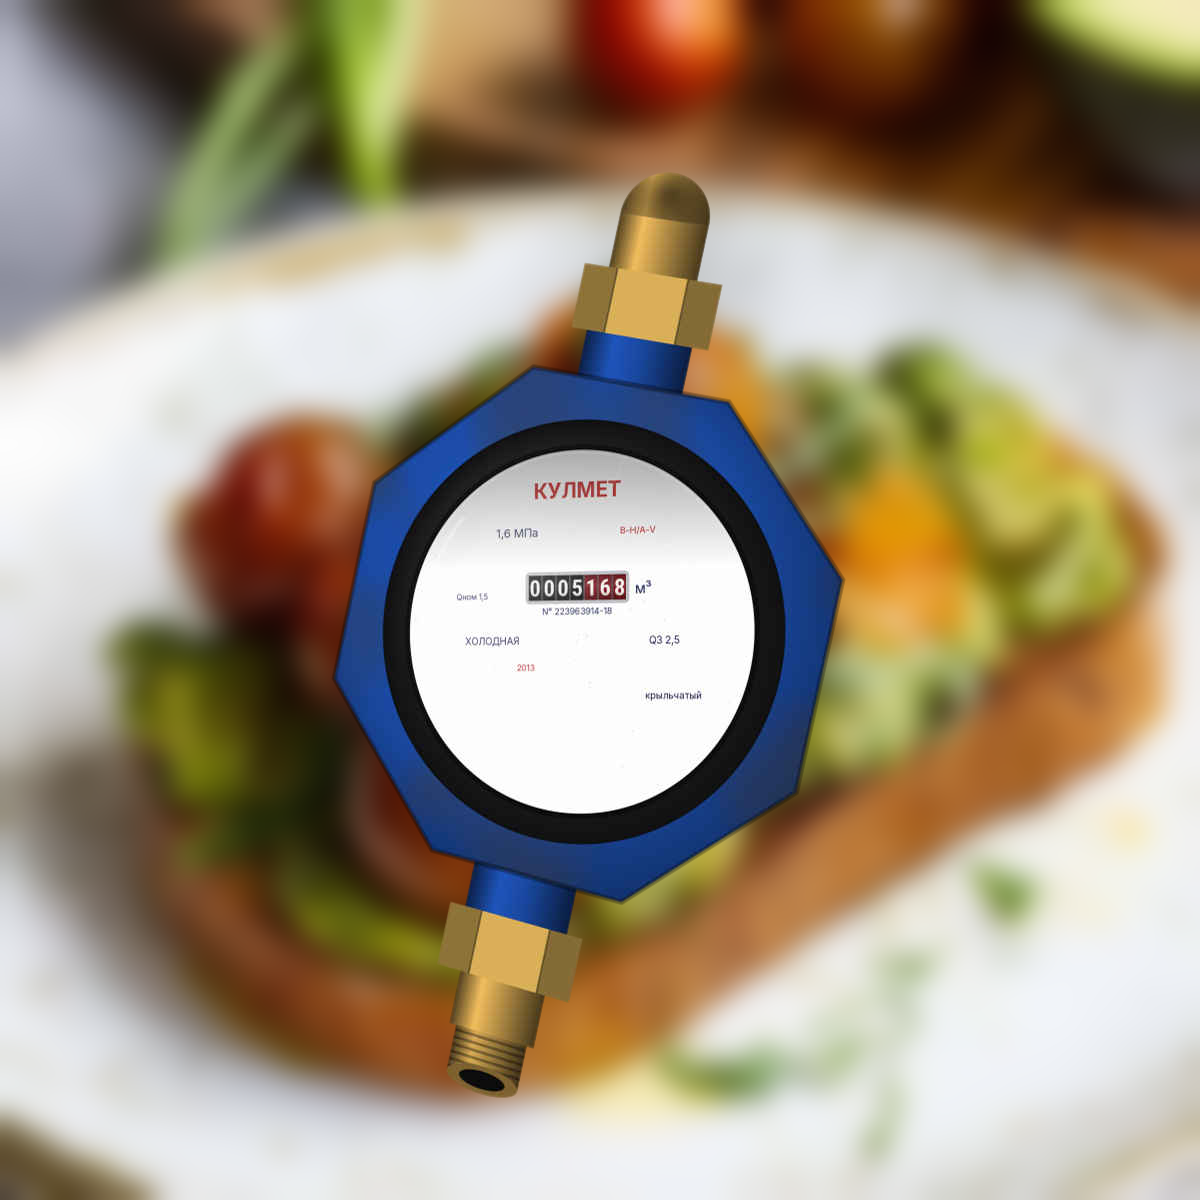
5.168 m³
